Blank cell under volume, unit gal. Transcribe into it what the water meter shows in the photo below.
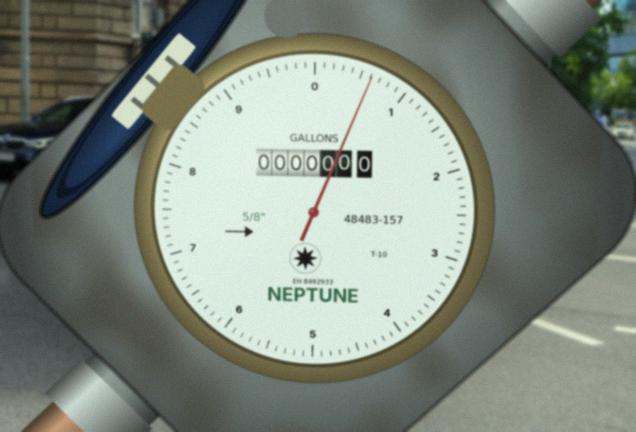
0.6 gal
